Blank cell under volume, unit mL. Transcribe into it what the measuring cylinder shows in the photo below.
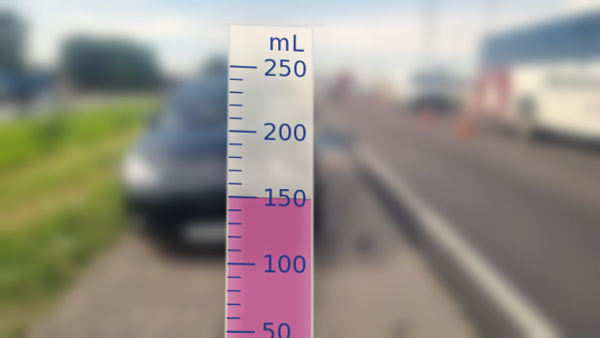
150 mL
